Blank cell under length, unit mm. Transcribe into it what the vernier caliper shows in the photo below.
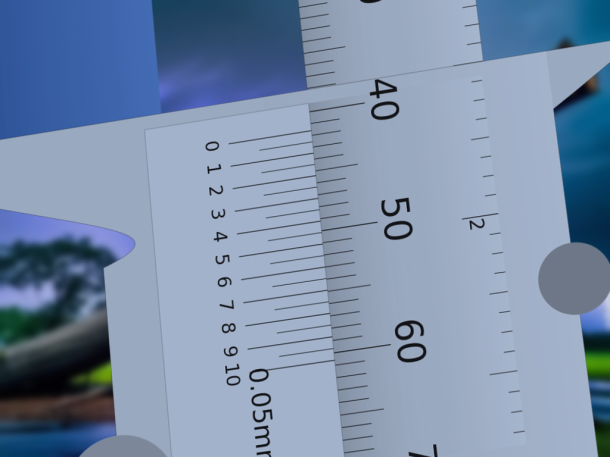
41.6 mm
